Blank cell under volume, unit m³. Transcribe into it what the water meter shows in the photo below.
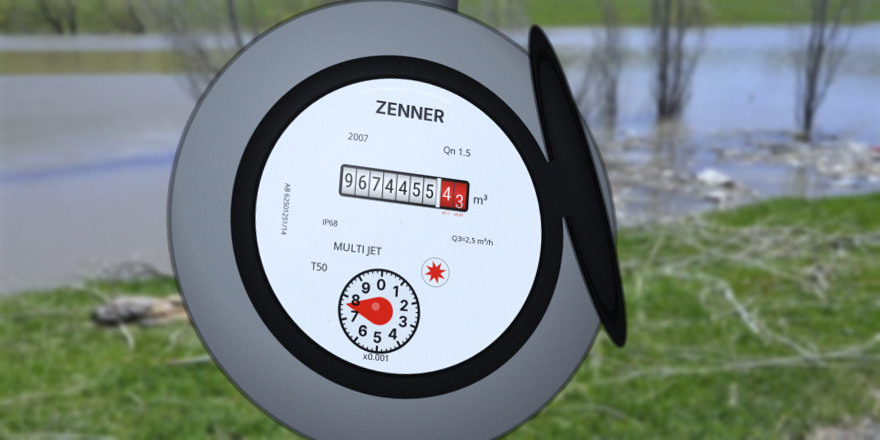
9674455.427 m³
